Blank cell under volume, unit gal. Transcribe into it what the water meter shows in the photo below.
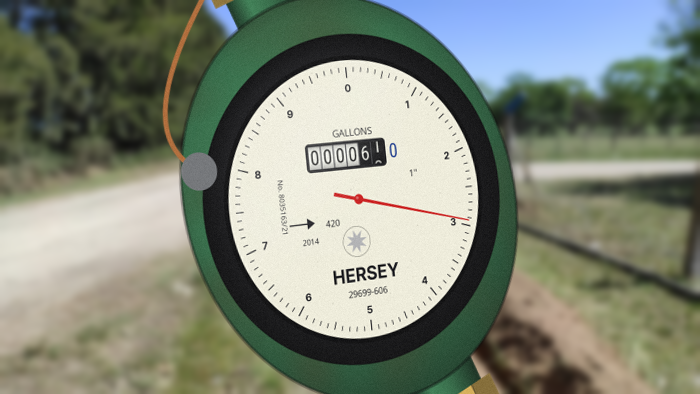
612.9 gal
